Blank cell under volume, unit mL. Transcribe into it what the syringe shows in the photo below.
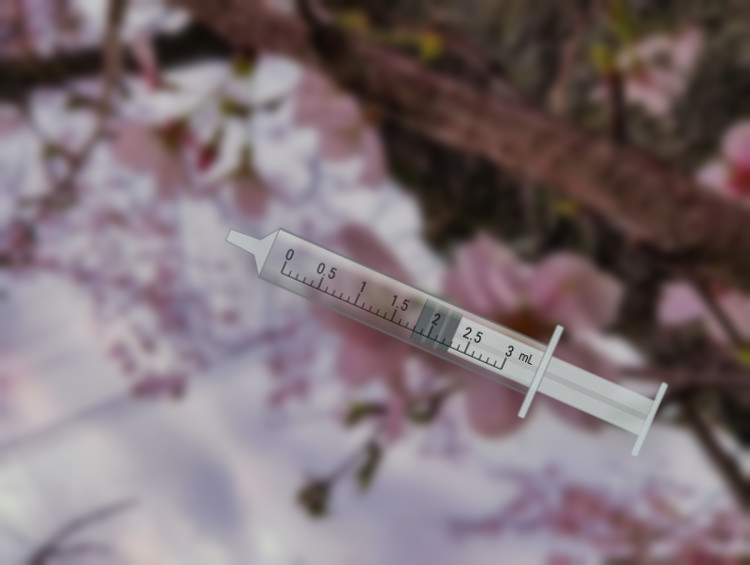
1.8 mL
